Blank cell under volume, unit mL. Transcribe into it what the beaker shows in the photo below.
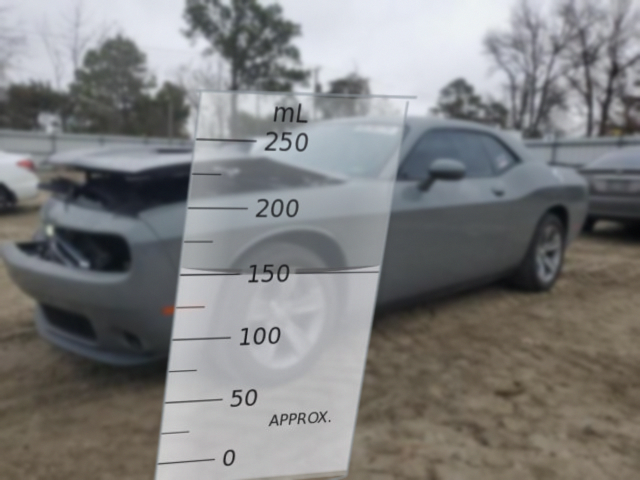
150 mL
